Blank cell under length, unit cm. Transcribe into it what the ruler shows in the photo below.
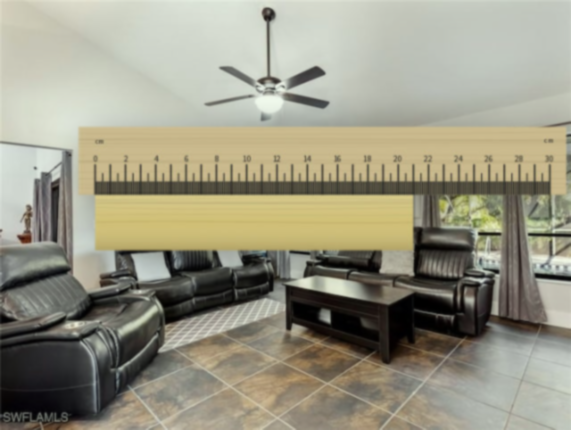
21 cm
